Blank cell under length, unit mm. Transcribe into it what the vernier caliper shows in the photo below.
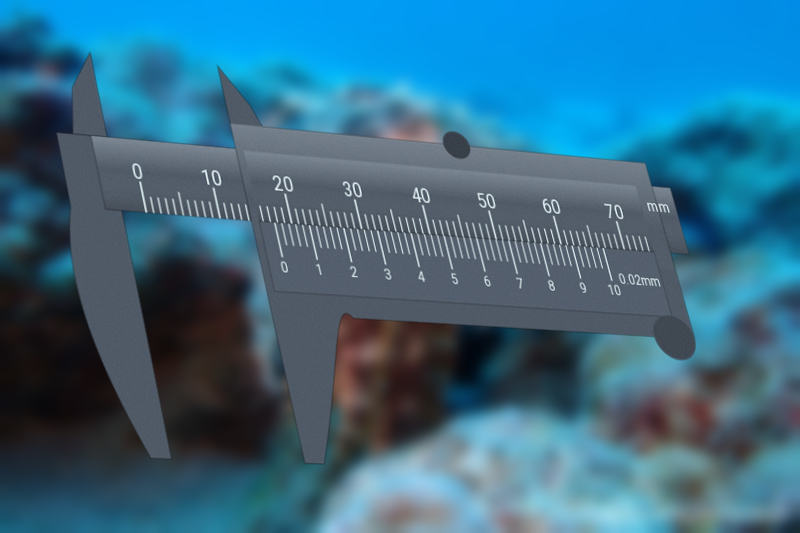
17.6 mm
